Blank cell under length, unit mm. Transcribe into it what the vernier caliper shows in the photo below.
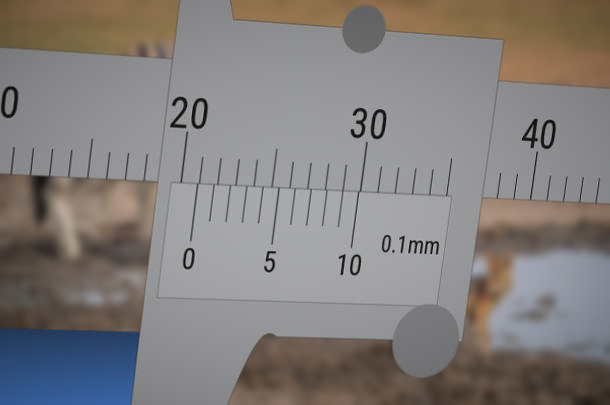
20.9 mm
